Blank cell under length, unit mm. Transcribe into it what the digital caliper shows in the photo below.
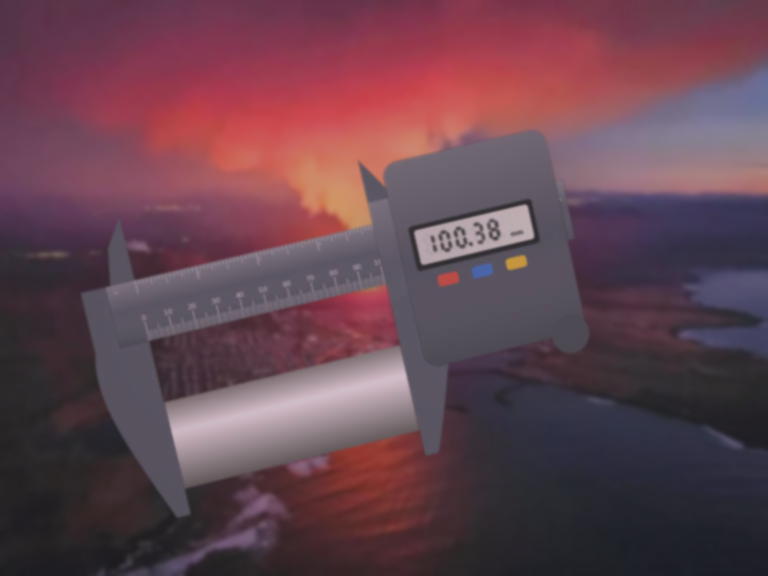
100.38 mm
